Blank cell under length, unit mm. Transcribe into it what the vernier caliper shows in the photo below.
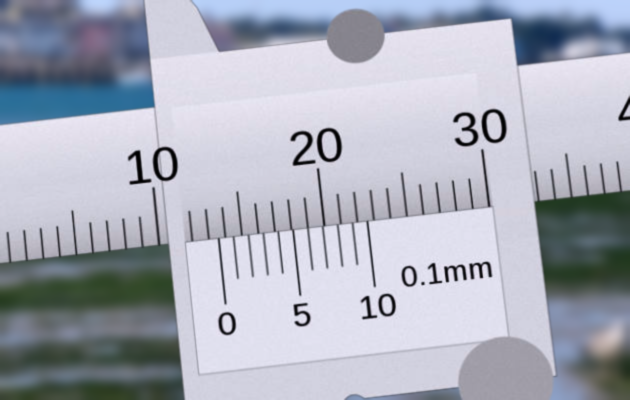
13.6 mm
